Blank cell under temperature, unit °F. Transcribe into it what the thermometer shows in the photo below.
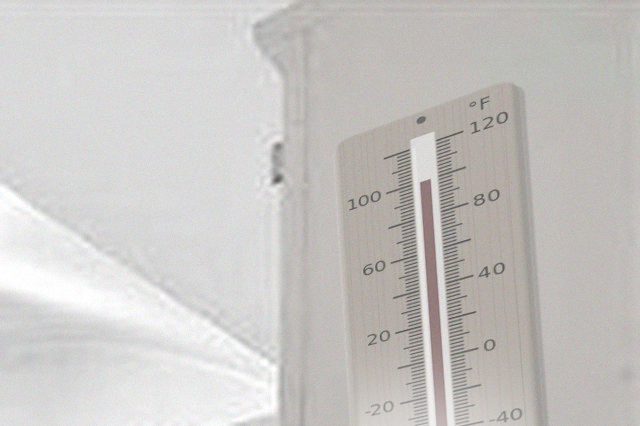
100 °F
